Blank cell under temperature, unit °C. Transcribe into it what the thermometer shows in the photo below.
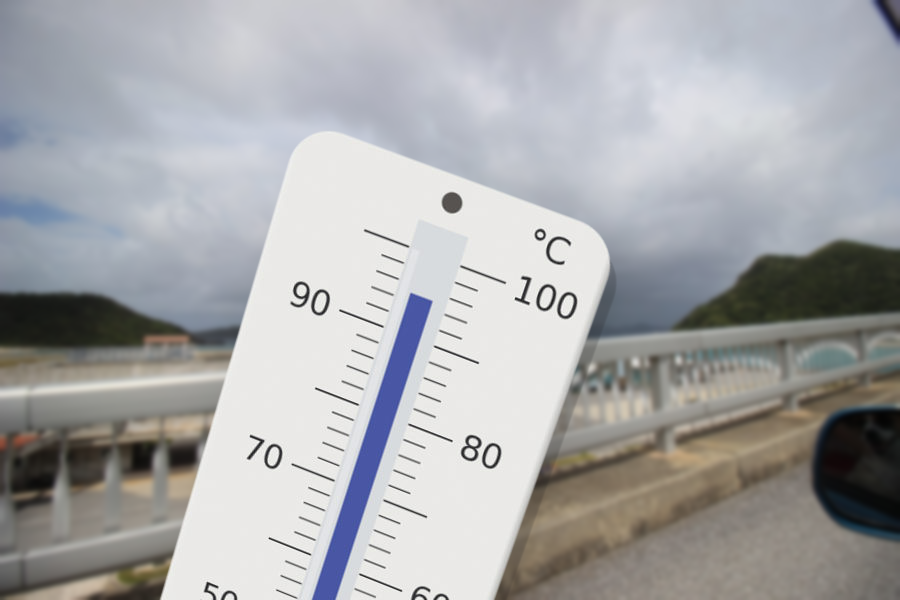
95 °C
